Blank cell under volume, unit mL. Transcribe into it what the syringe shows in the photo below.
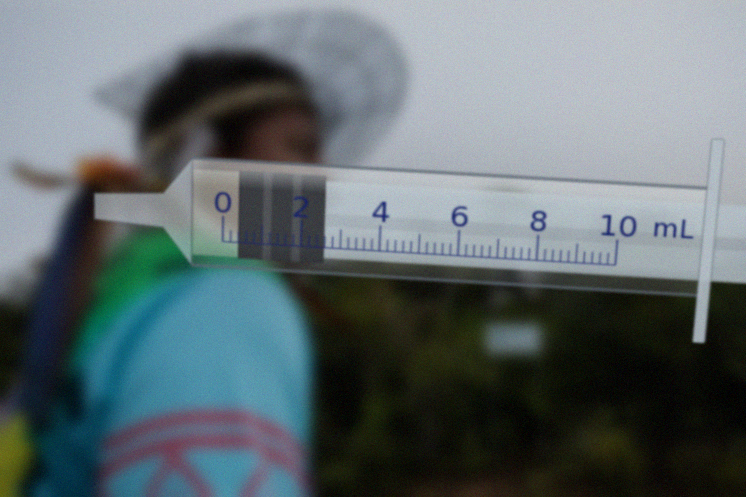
0.4 mL
